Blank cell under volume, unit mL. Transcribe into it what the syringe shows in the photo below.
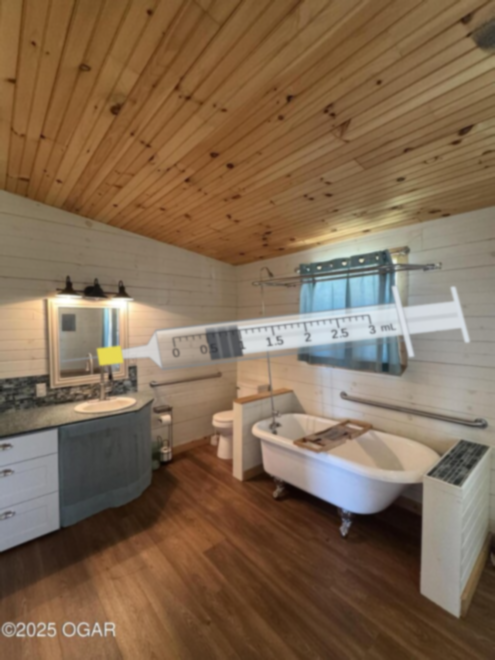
0.5 mL
